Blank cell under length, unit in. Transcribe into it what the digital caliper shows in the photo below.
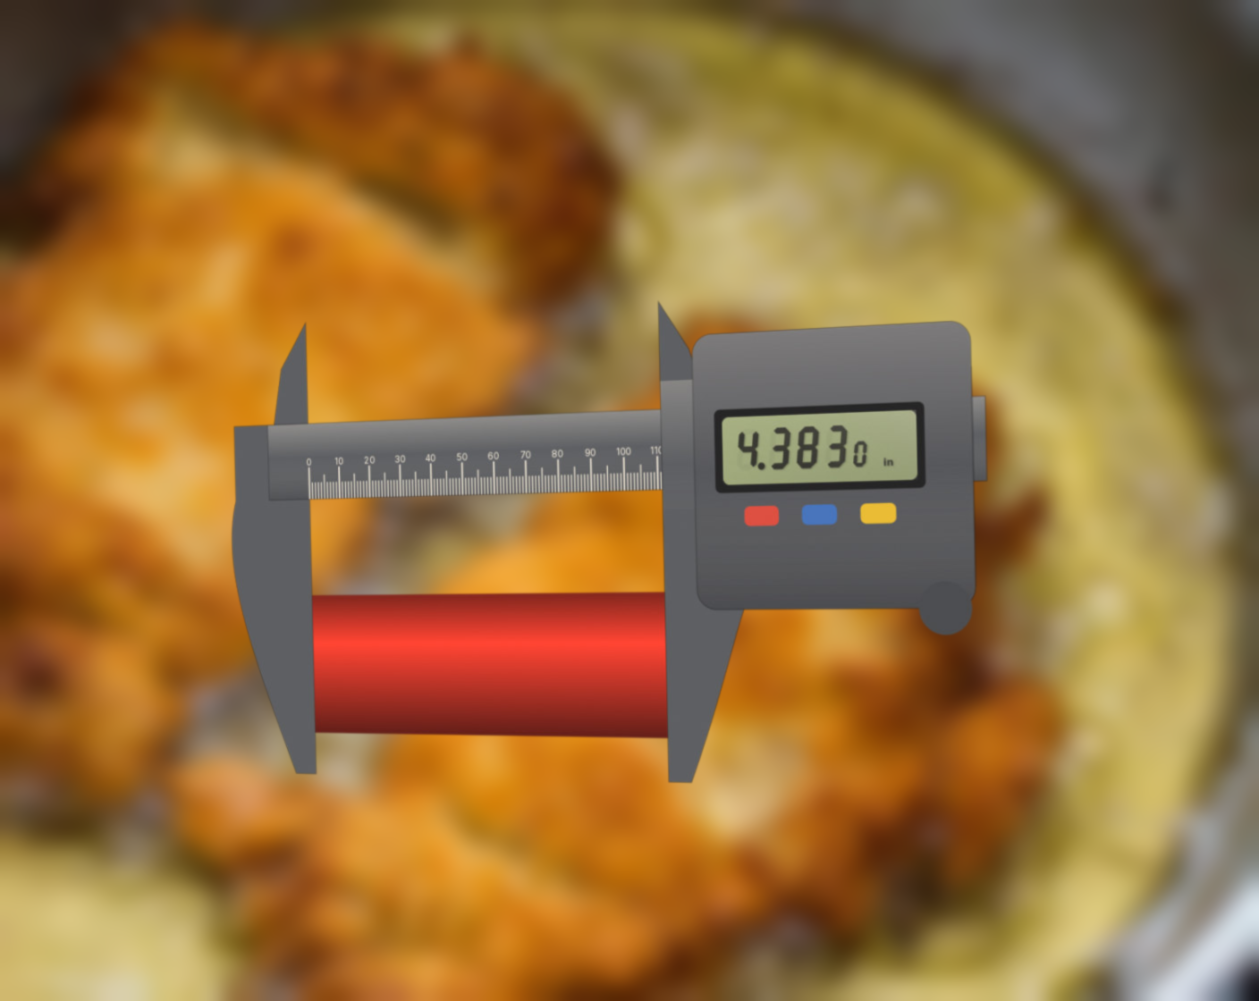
4.3830 in
